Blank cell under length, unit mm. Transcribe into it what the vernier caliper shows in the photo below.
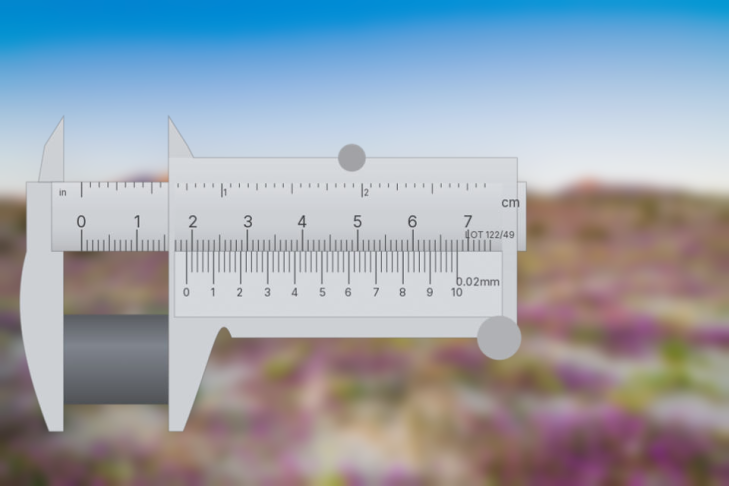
19.0 mm
